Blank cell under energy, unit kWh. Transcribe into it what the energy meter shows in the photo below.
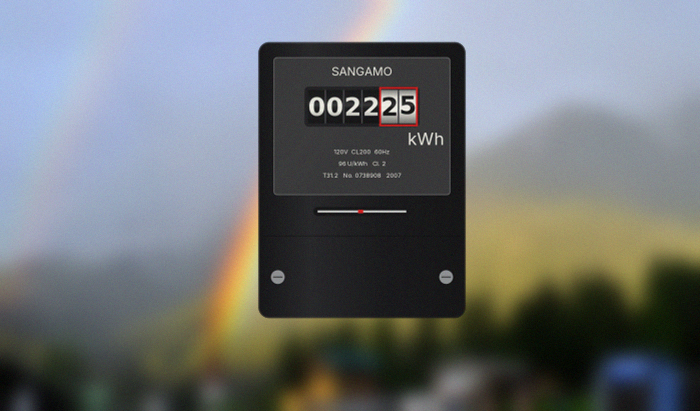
22.25 kWh
